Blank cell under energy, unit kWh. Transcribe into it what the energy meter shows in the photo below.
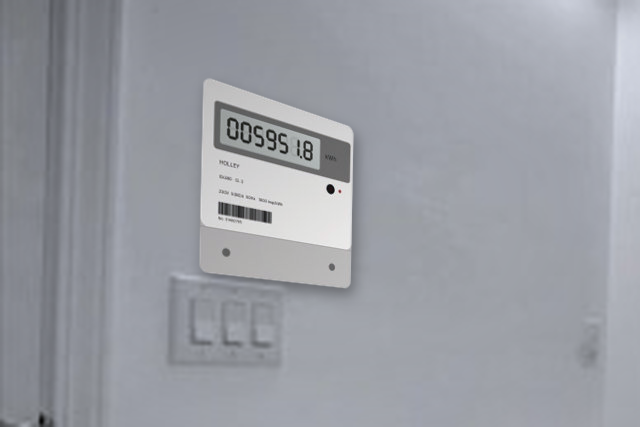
5951.8 kWh
